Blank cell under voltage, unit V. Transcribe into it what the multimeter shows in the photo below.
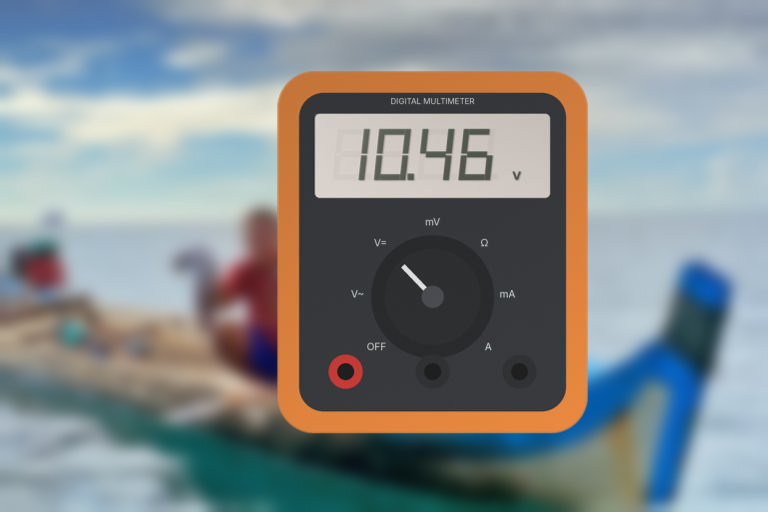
10.46 V
